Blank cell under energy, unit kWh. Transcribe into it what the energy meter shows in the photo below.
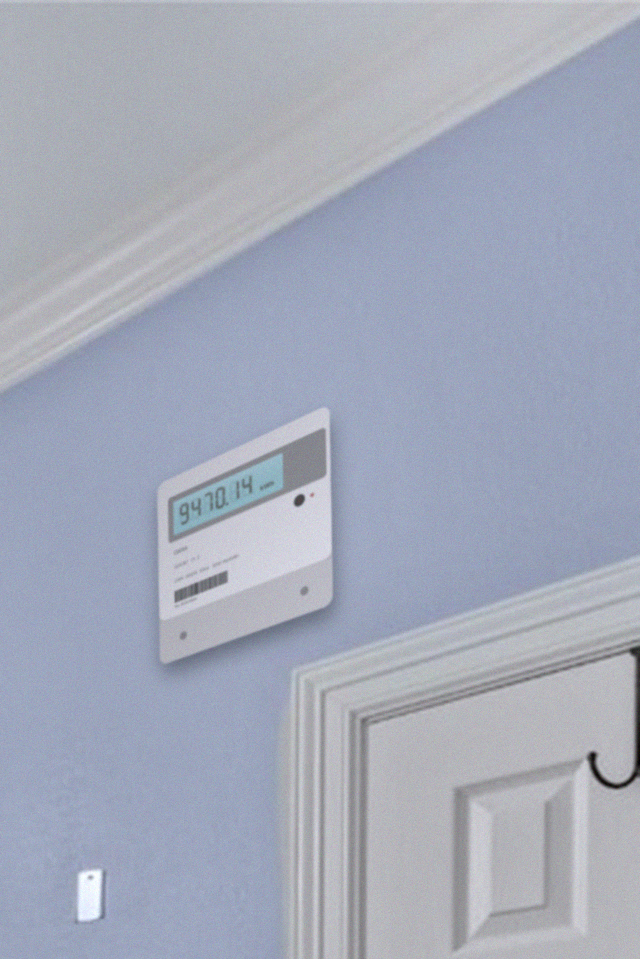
9470.14 kWh
